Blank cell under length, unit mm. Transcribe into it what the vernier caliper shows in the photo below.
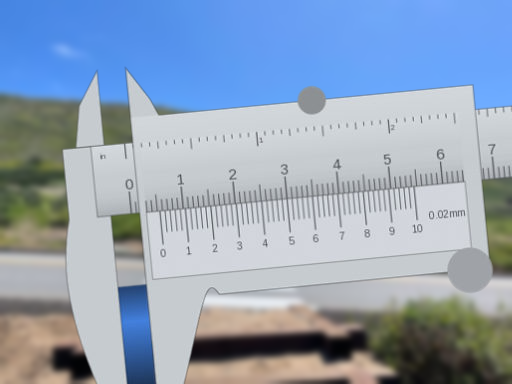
5.5 mm
